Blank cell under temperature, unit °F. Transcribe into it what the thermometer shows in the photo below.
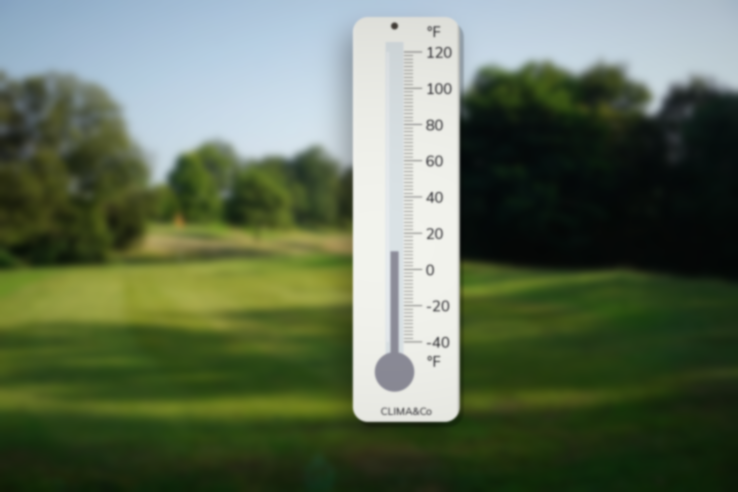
10 °F
